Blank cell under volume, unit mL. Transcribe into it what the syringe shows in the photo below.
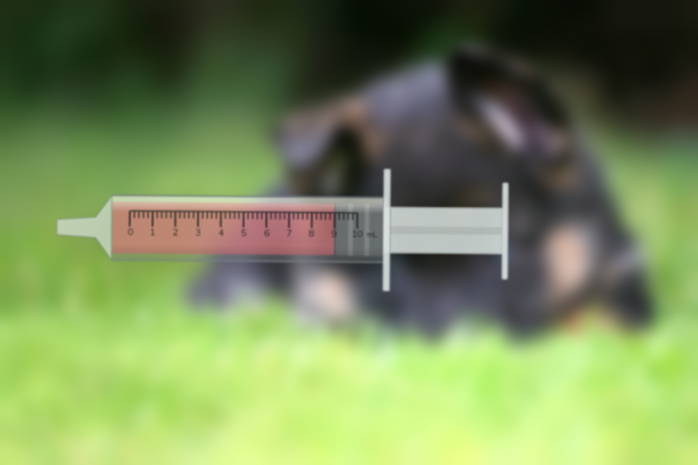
9 mL
